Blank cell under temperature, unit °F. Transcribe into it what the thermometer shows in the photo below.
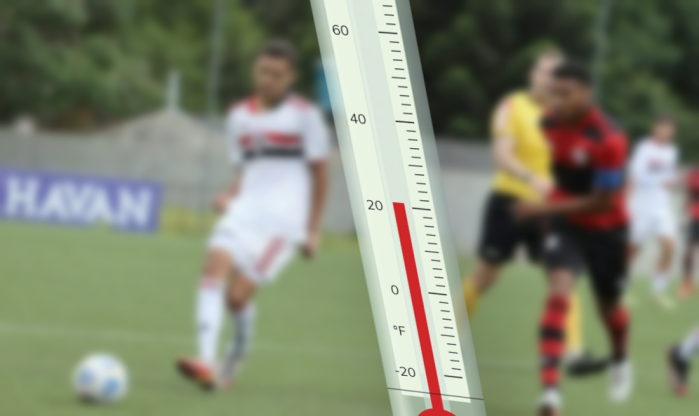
21 °F
